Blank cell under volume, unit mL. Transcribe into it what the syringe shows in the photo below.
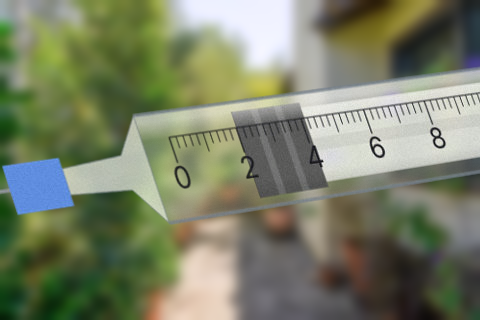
2 mL
